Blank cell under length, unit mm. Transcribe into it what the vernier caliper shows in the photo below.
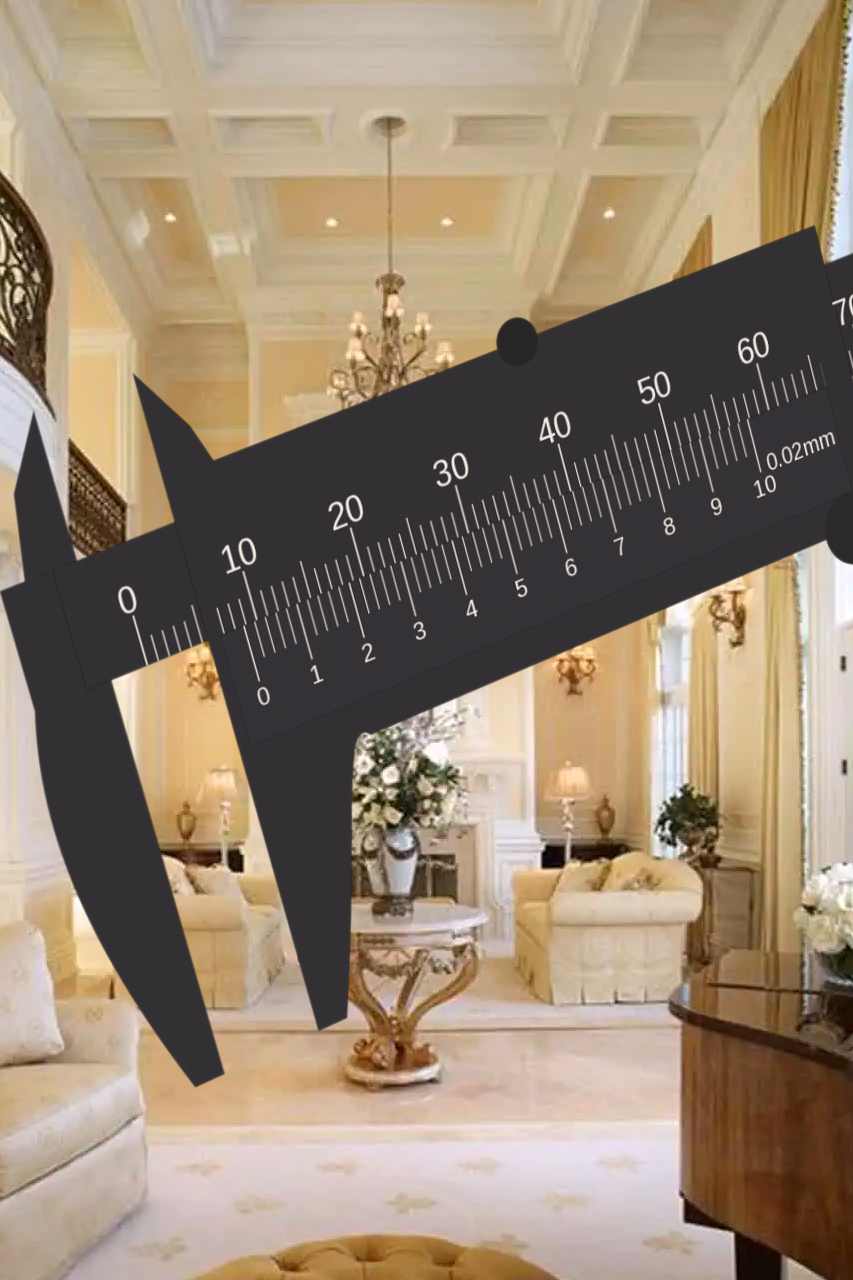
8.8 mm
